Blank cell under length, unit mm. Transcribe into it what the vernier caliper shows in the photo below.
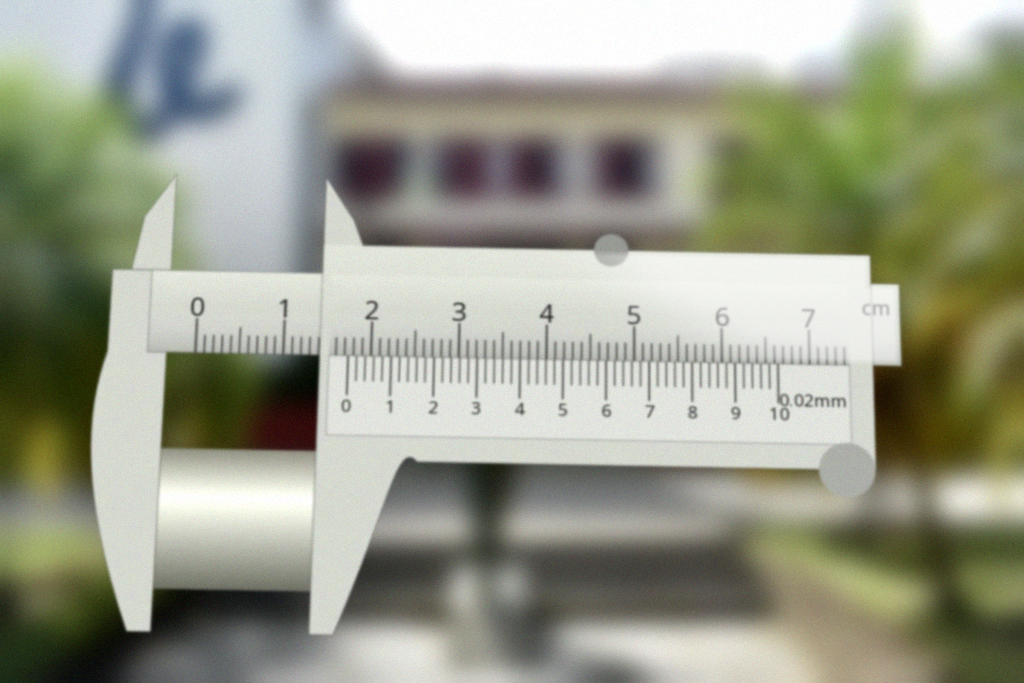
17.4 mm
